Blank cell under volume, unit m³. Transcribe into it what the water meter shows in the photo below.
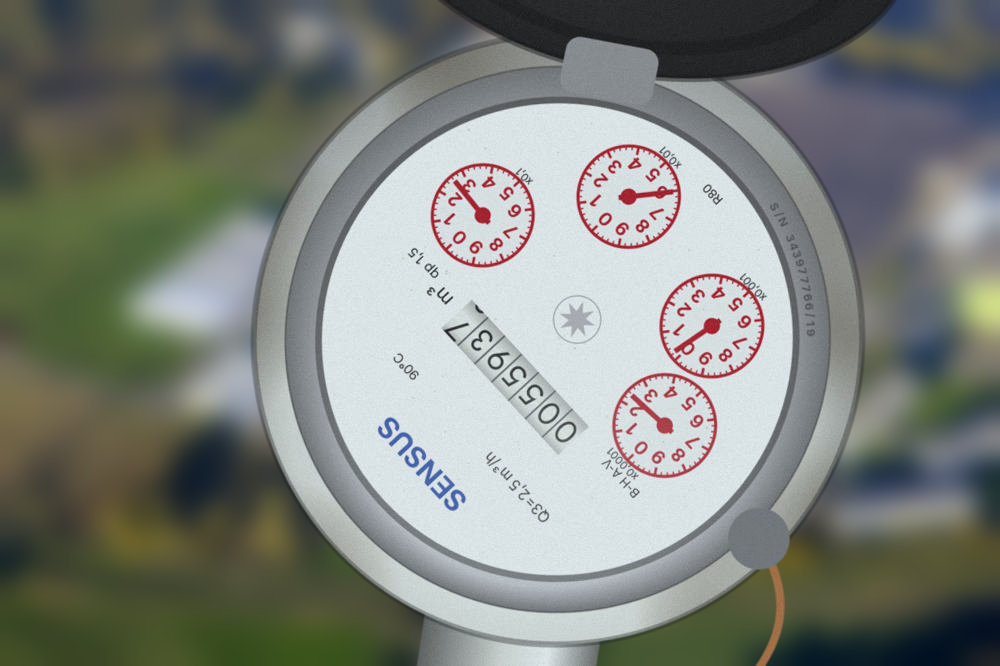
55937.2602 m³
